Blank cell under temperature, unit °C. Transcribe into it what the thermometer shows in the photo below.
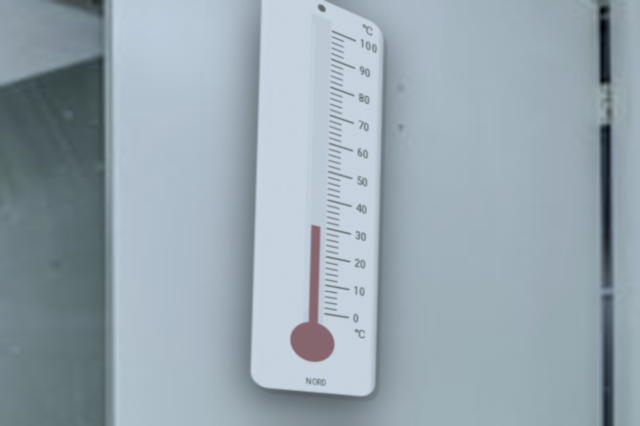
30 °C
